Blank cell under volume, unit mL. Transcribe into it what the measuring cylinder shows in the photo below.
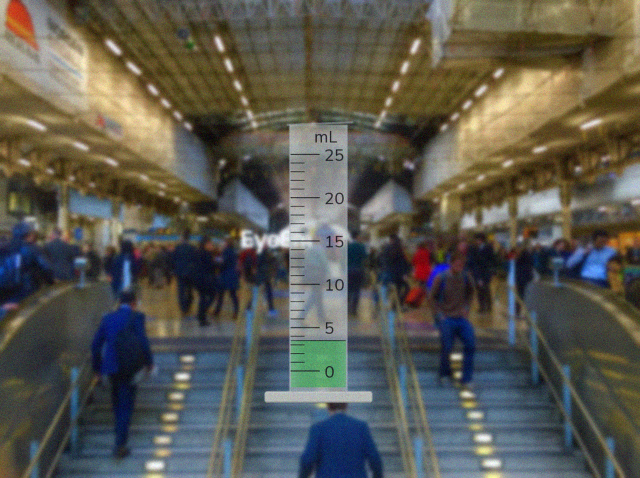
3.5 mL
